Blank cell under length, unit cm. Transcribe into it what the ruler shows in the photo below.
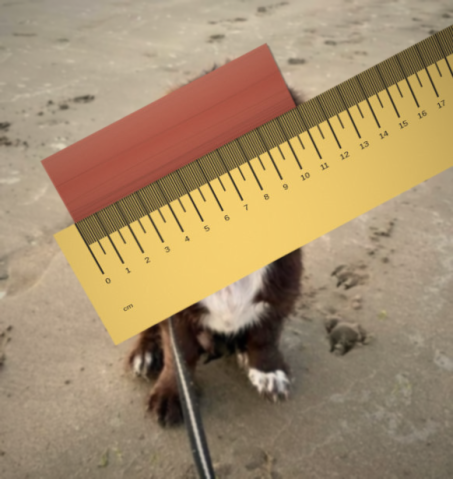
11 cm
